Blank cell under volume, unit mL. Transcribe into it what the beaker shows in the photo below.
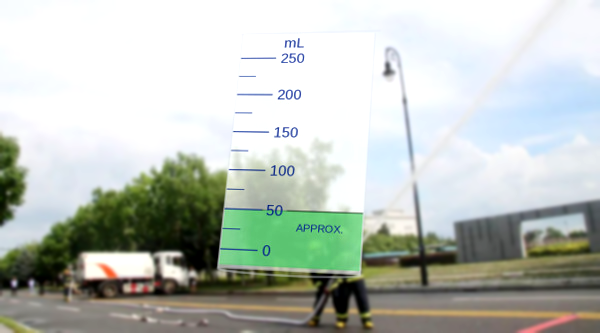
50 mL
